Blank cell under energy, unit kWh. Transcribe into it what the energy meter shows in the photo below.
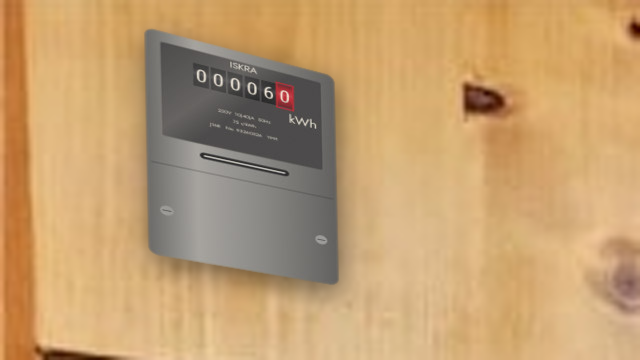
6.0 kWh
